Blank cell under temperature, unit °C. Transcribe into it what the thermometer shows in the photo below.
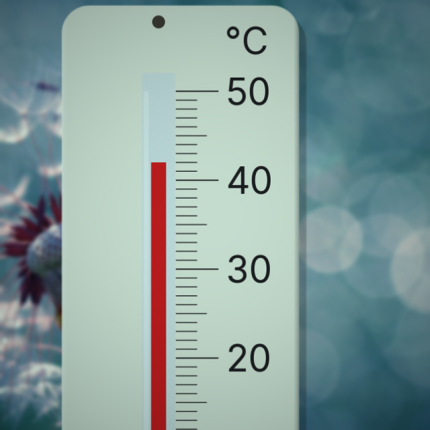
42 °C
